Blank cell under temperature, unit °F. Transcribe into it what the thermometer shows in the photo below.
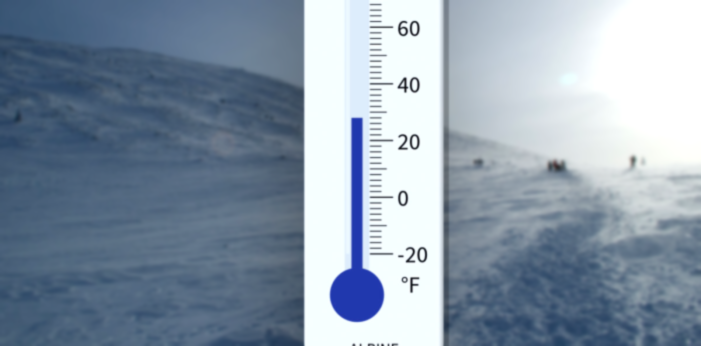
28 °F
